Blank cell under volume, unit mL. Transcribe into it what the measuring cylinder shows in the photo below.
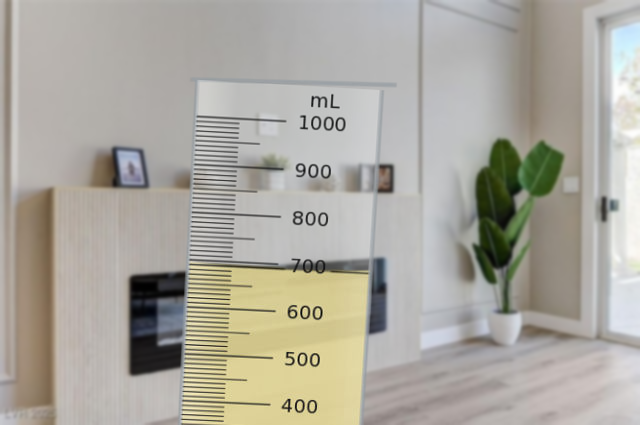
690 mL
